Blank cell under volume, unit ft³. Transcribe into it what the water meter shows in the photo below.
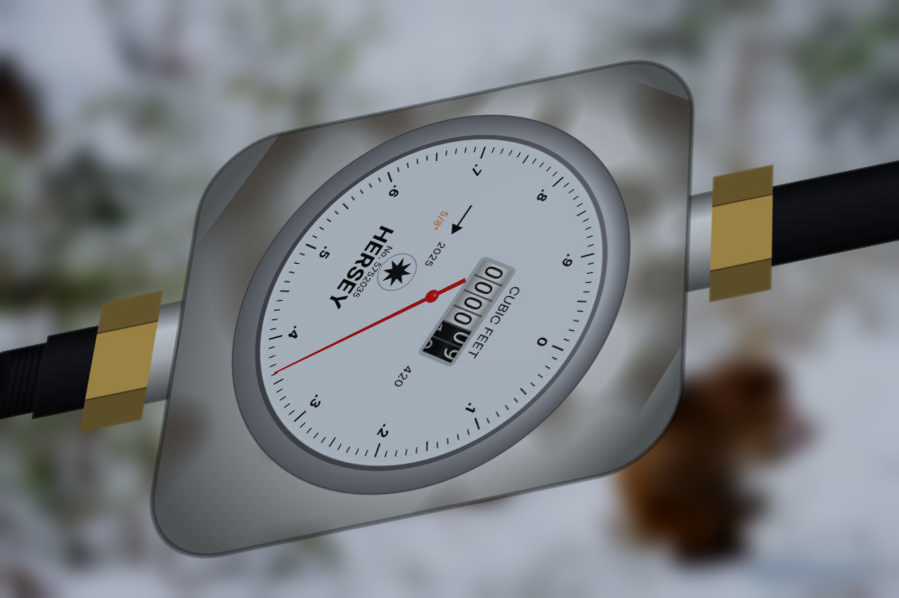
9.36 ft³
